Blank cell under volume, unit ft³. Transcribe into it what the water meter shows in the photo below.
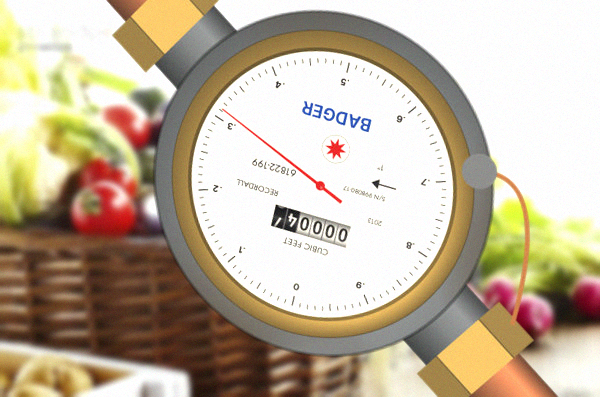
47.31 ft³
